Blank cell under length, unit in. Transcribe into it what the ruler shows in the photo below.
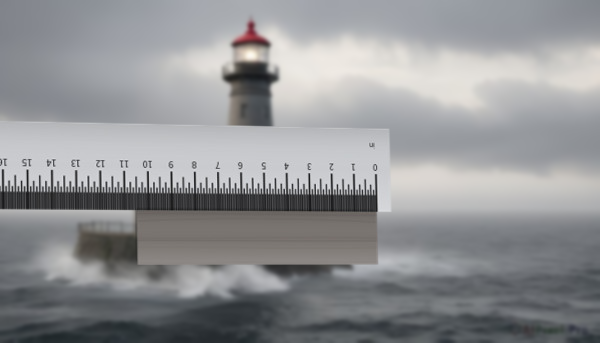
10.5 in
